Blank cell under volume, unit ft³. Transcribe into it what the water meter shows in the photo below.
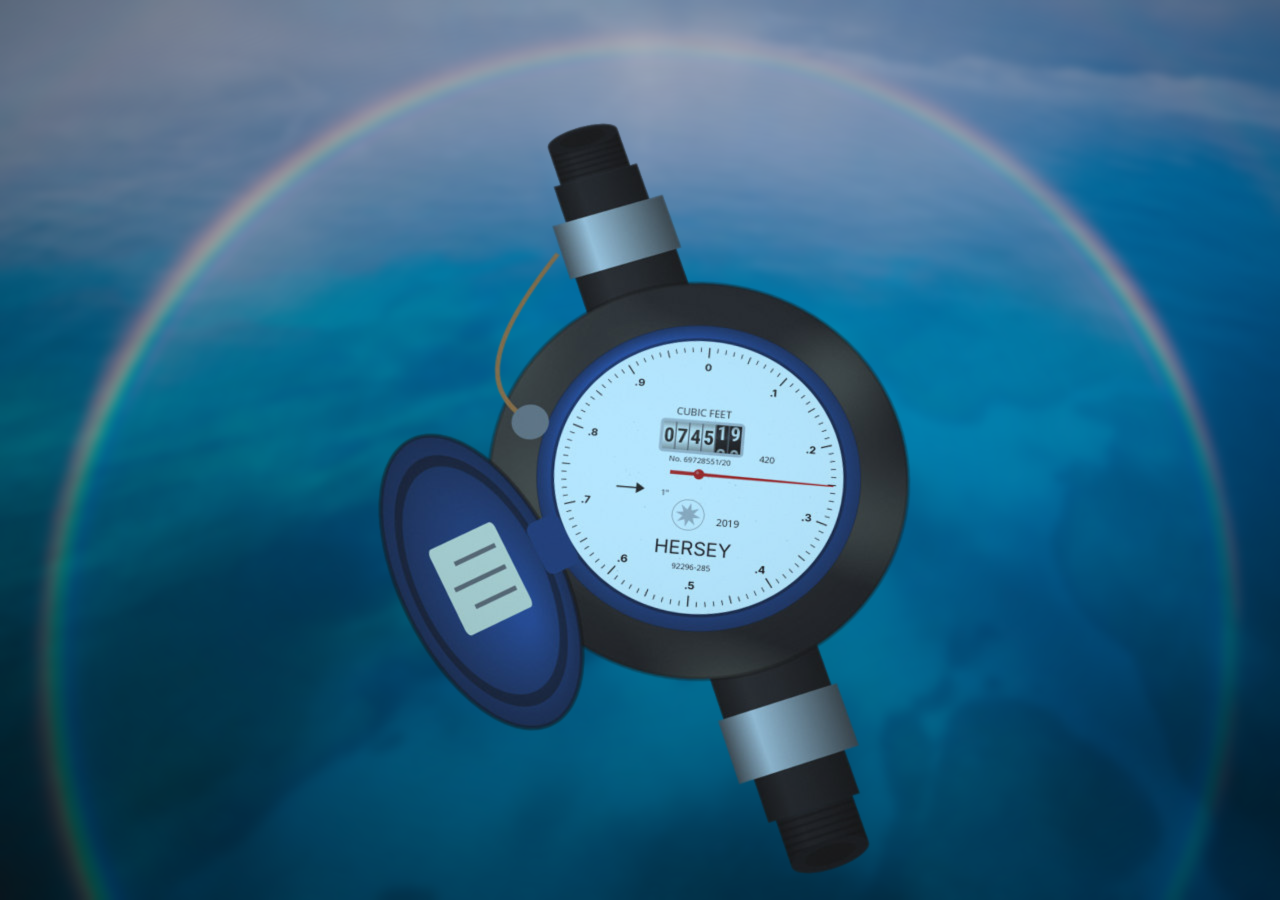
74519.25 ft³
